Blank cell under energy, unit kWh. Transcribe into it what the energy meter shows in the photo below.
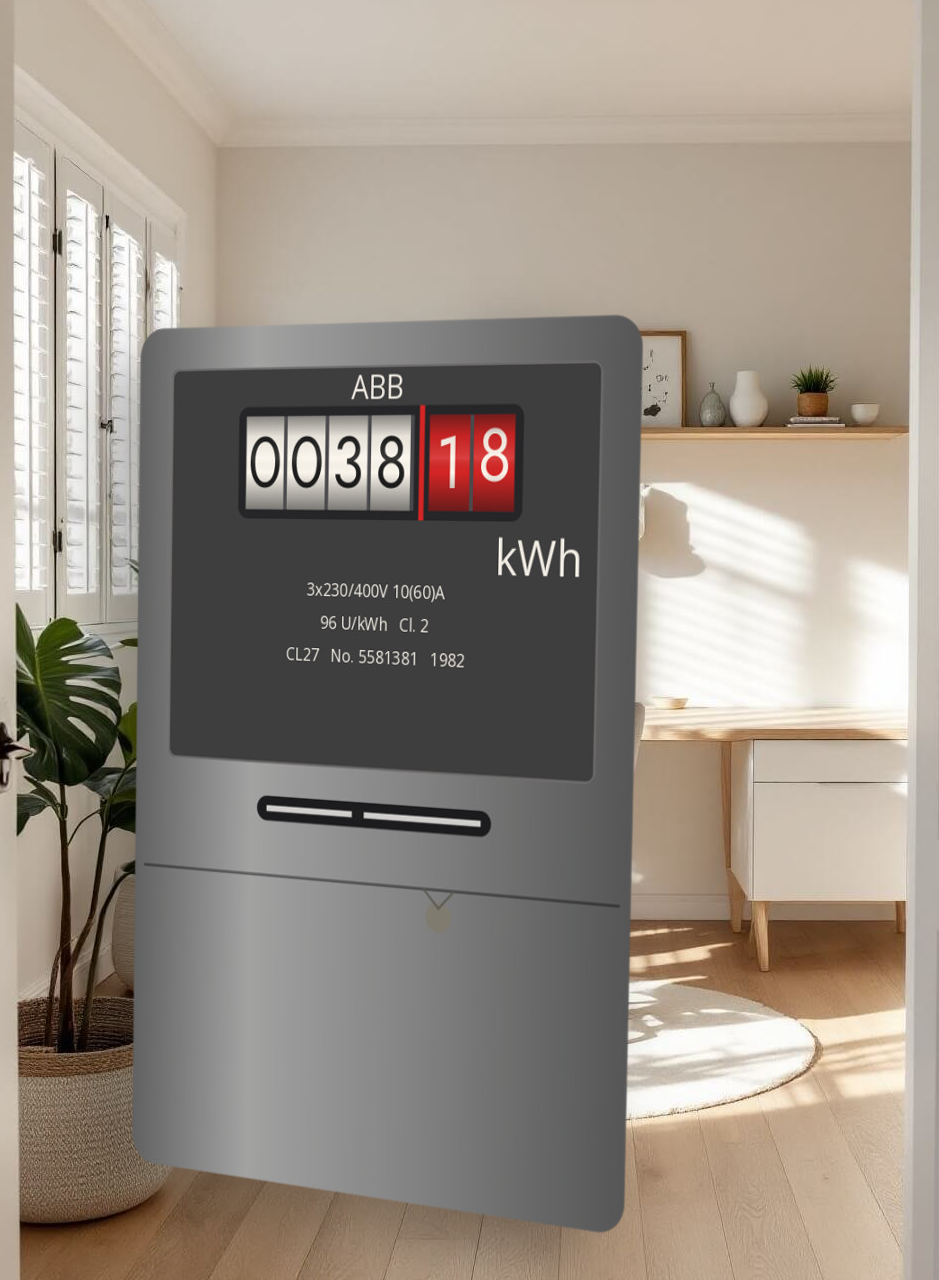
38.18 kWh
